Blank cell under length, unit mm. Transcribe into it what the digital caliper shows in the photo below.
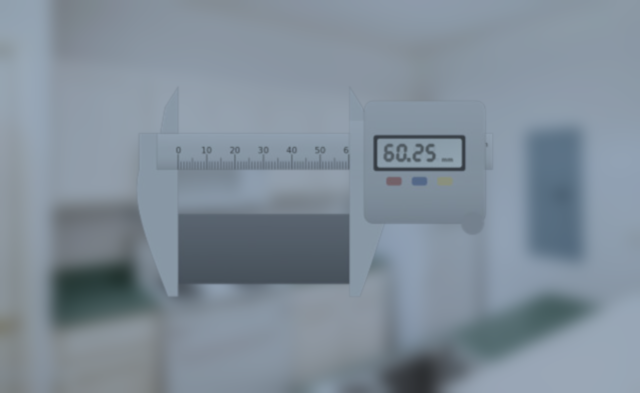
60.25 mm
